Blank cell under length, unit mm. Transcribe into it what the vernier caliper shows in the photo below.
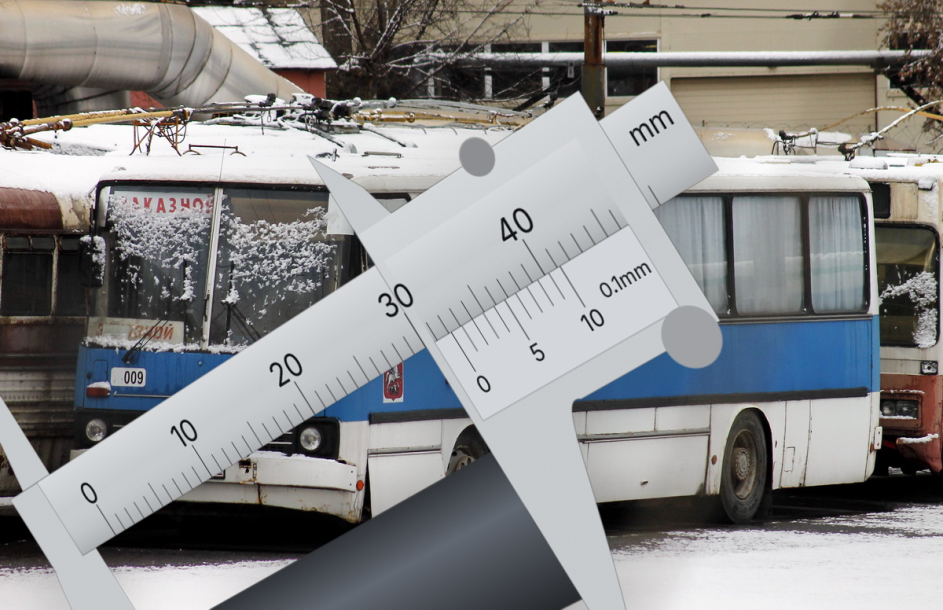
32.2 mm
